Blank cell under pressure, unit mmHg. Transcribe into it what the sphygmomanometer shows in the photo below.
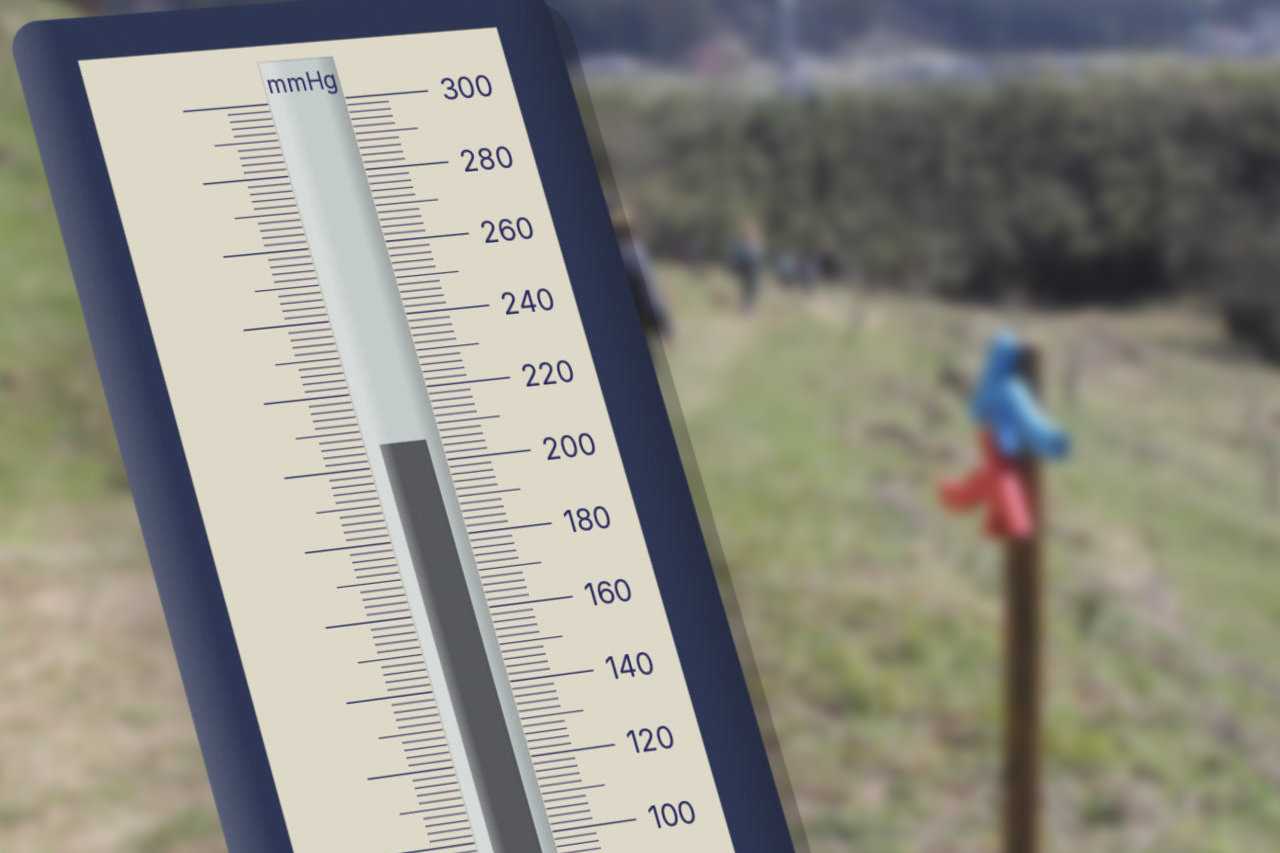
206 mmHg
